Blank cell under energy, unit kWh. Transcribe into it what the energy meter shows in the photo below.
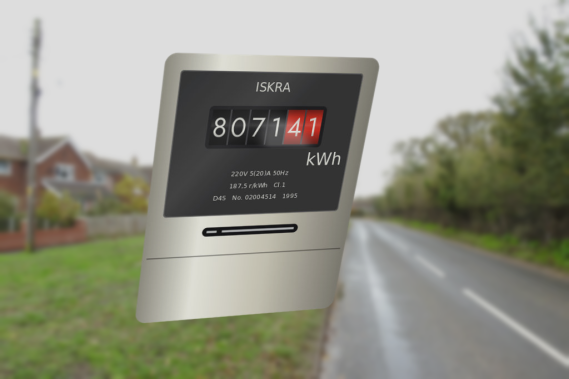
8071.41 kWh
